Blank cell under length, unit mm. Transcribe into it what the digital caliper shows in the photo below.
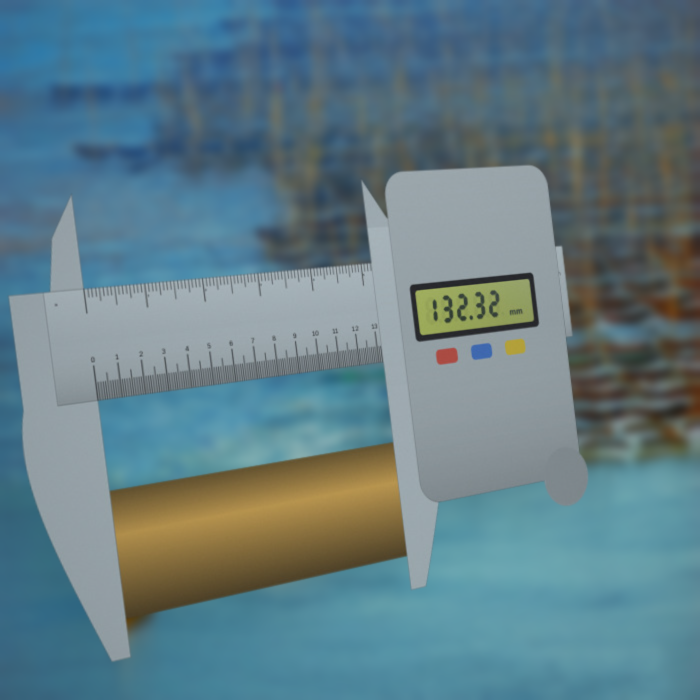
132.32 mm
